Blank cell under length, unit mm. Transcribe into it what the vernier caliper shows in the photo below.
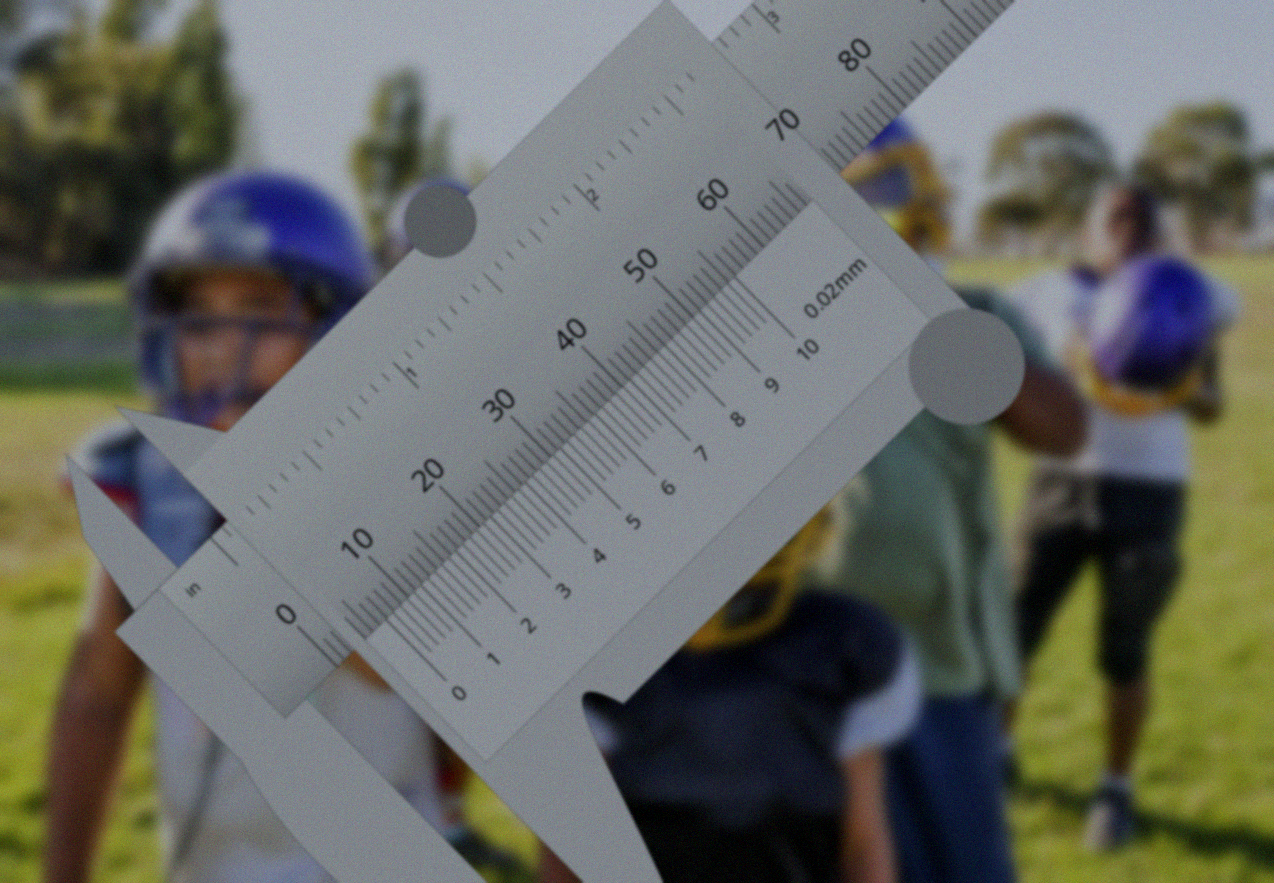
6.8 mm
